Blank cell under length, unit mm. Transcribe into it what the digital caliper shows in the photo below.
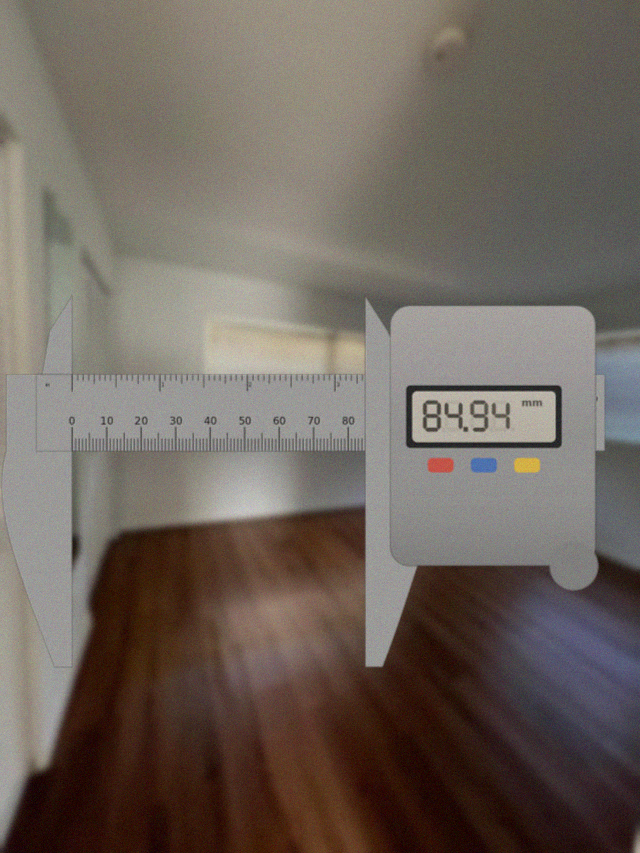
84.94 mm
